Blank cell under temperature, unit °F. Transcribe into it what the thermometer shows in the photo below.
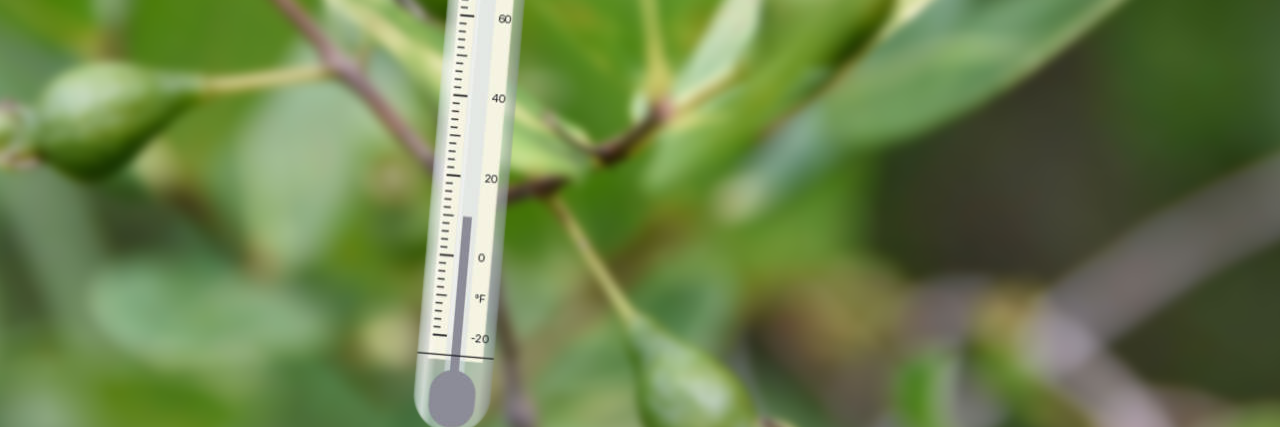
10 °F
